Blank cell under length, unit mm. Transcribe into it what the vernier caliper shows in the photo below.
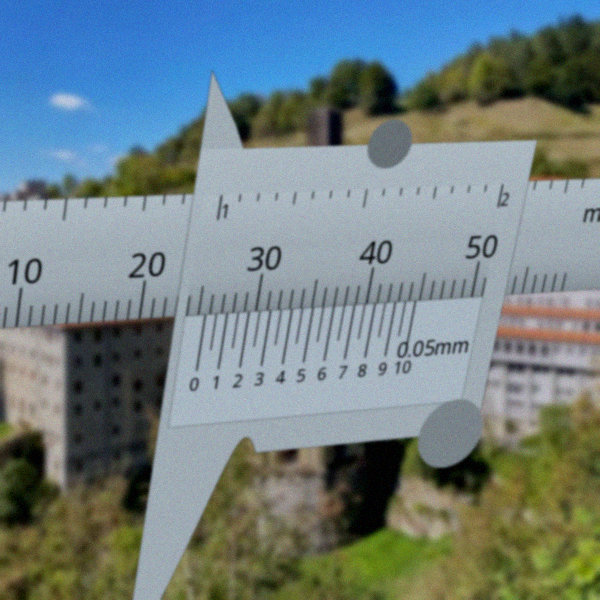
25.6 mm
